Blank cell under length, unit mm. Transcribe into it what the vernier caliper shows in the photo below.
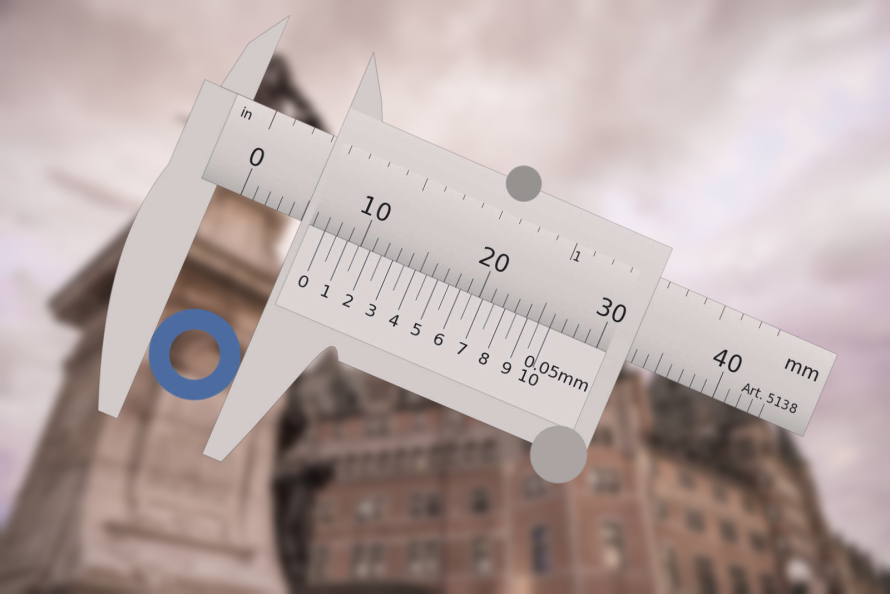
7.0 mm
